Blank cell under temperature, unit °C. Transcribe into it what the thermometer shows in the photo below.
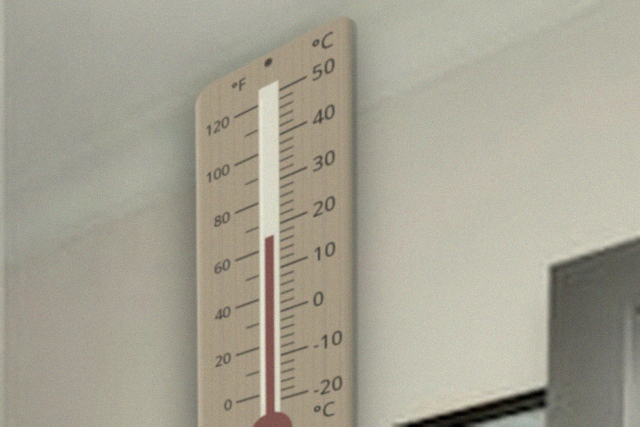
18 °C
